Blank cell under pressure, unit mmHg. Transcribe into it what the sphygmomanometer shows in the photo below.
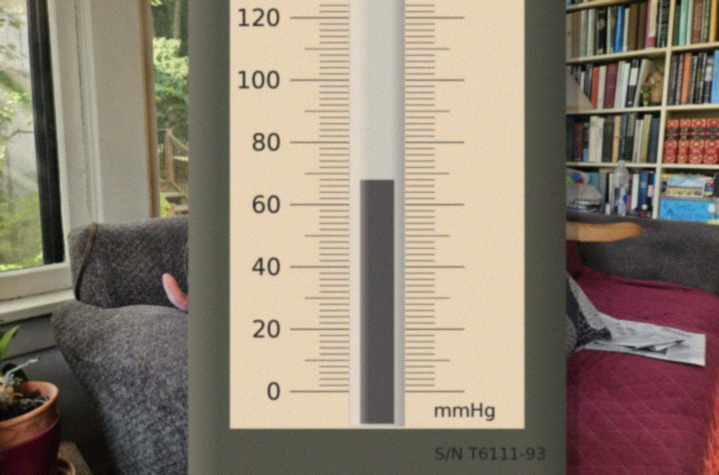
68 mmHg
